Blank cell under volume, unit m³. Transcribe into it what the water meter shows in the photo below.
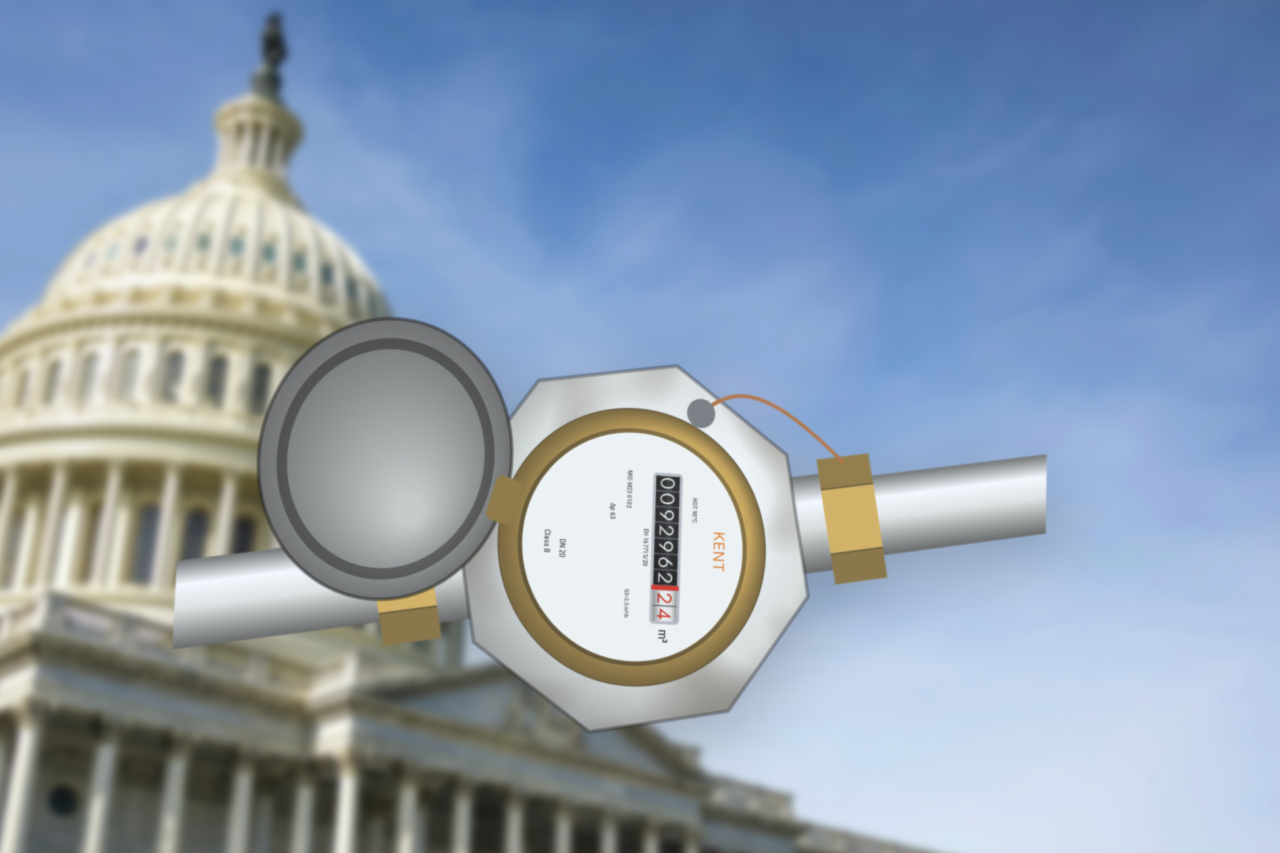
92962.24 m³
